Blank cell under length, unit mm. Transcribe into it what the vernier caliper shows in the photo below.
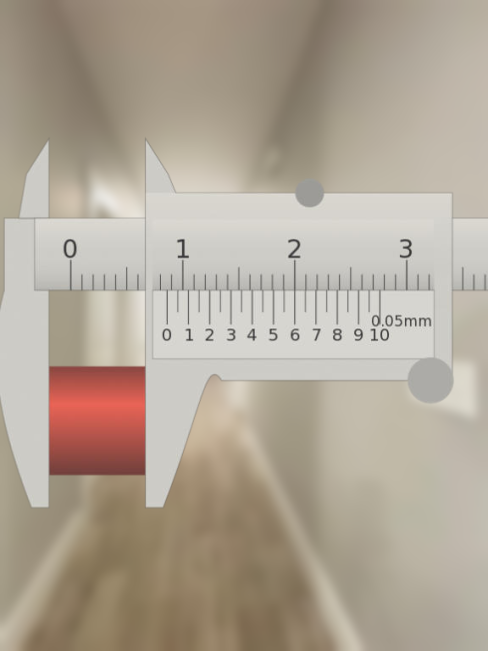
8.6 mm
